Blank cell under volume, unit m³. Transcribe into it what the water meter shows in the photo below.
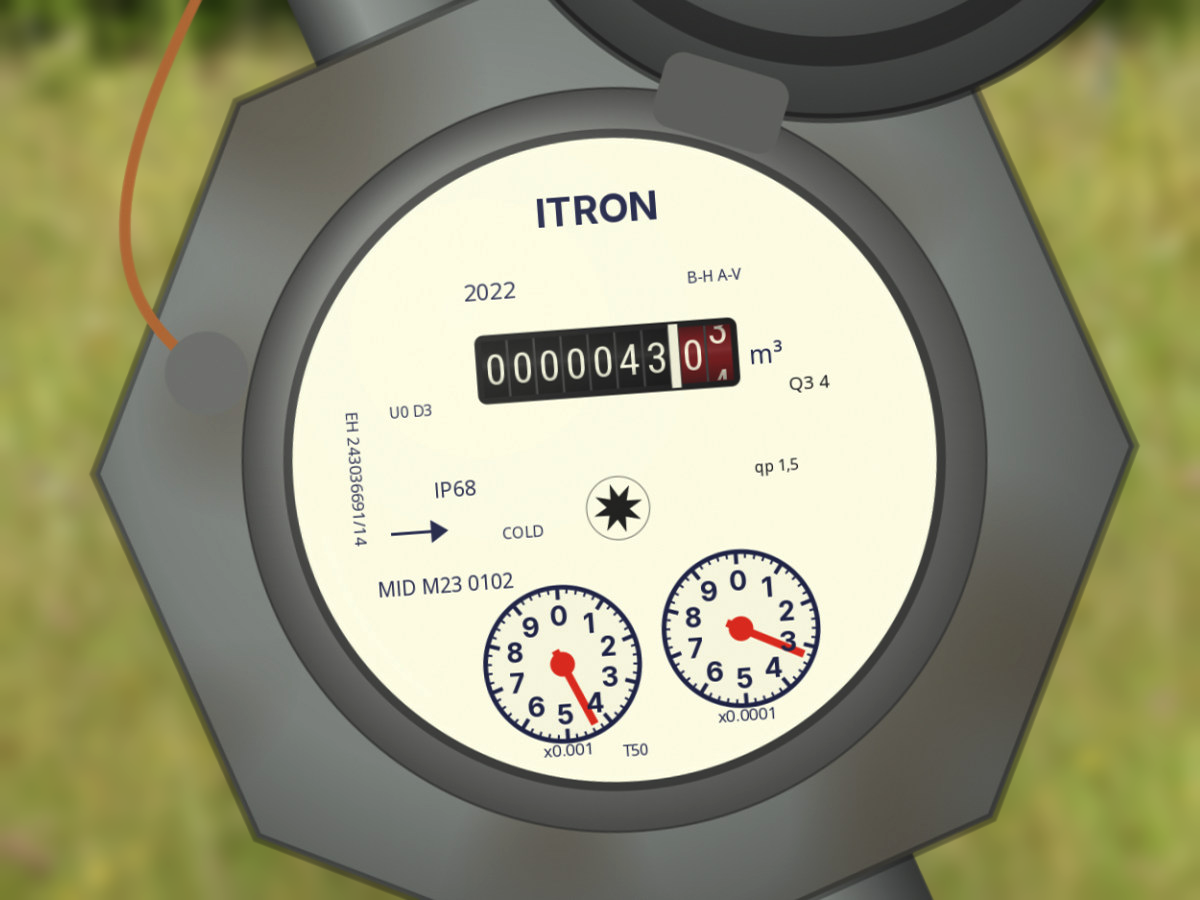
43.0343 m³
